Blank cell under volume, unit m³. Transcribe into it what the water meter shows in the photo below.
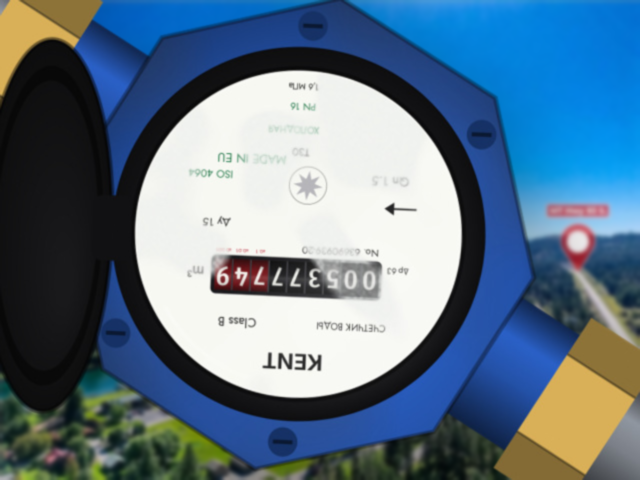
5377.749 m³
